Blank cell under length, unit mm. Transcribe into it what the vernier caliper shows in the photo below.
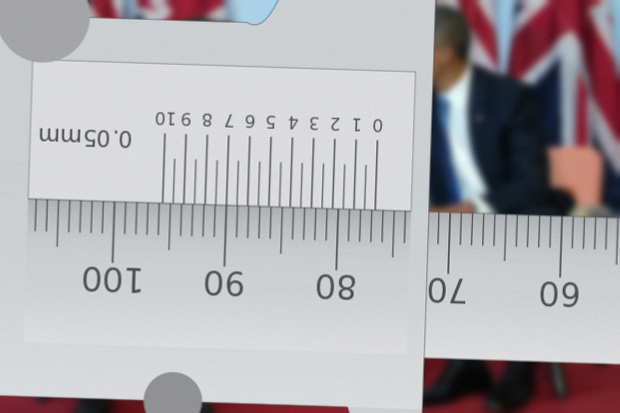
76.7 mm
